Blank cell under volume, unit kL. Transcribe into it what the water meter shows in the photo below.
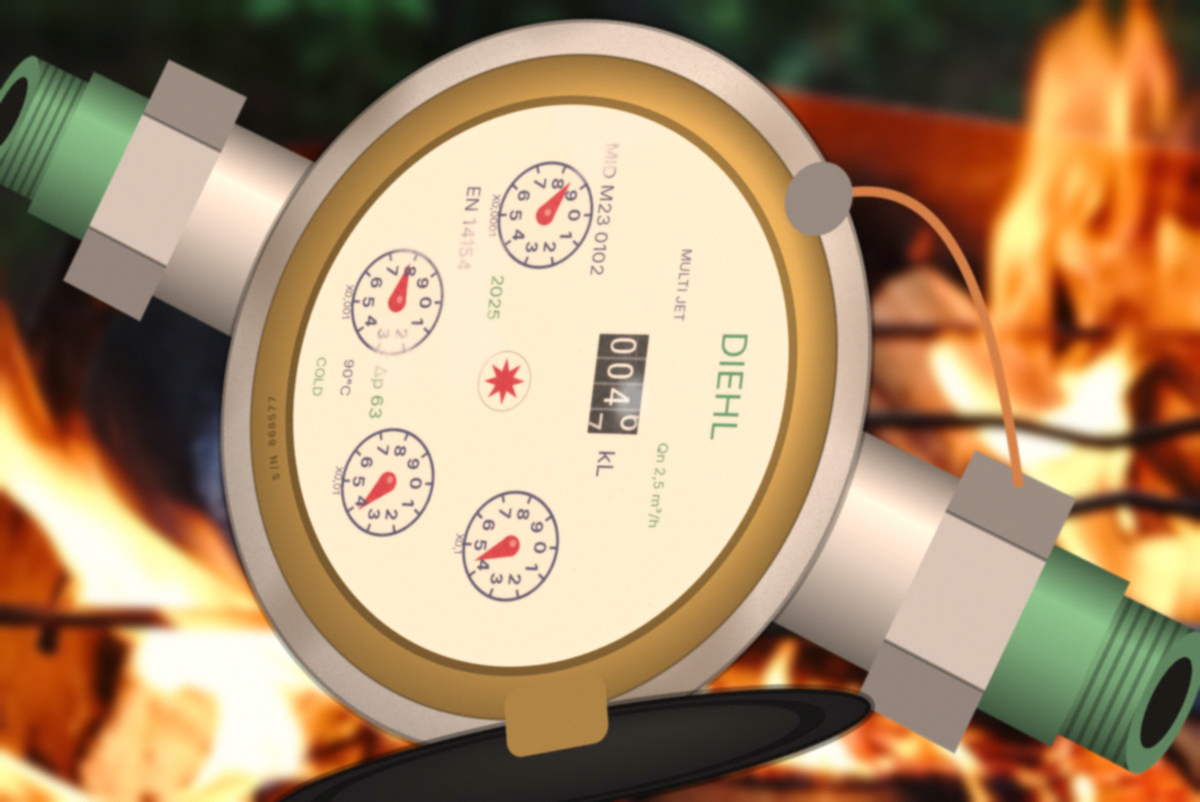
46.4378 kL
